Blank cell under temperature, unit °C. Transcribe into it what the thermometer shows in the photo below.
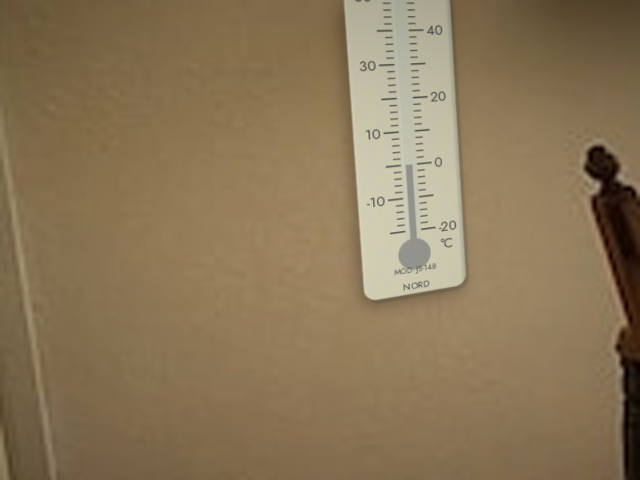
0 °C
